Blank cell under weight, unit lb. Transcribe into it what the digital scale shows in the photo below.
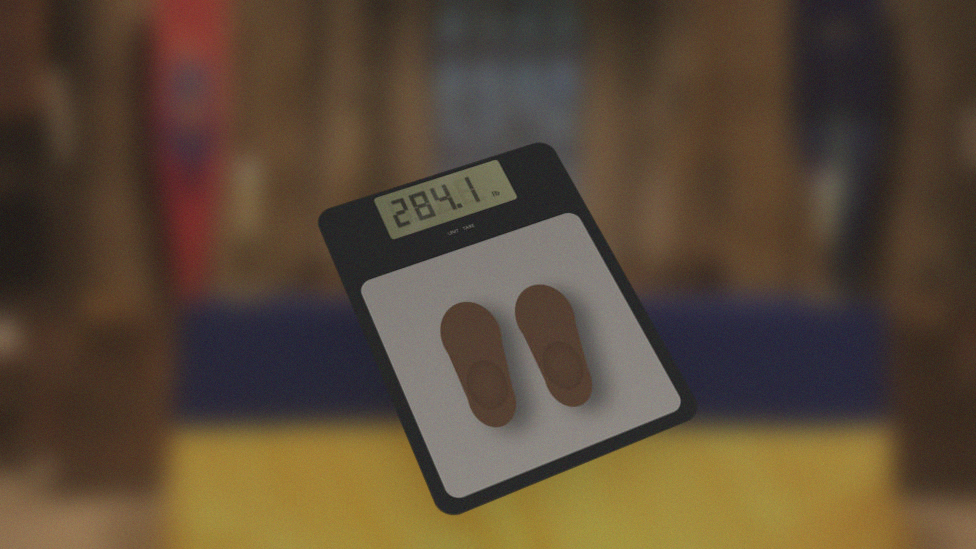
284.1 lb
